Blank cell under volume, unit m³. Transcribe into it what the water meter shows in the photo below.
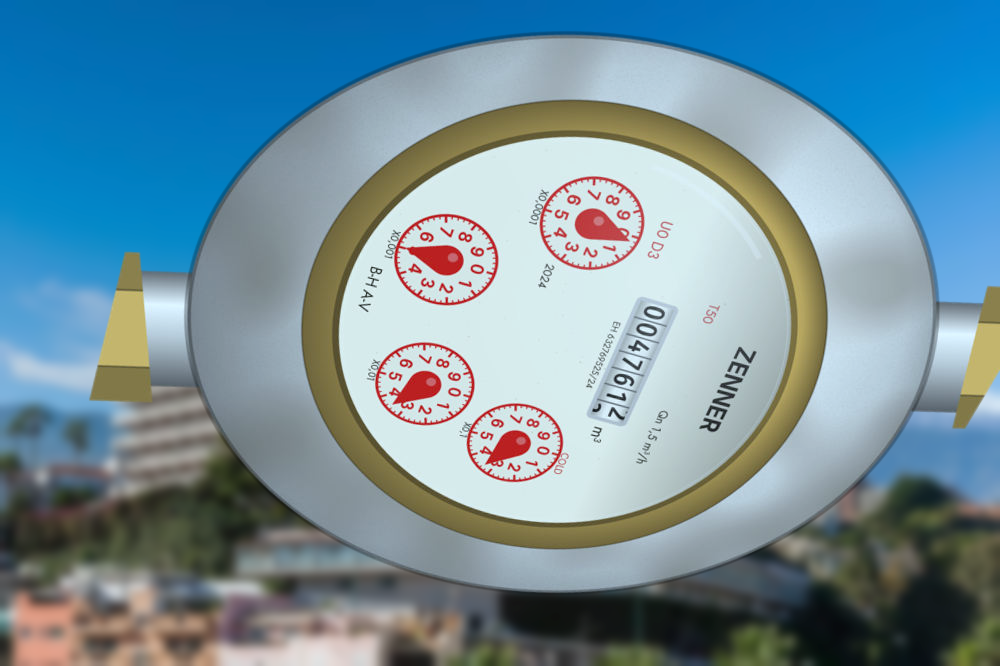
47612.3350 m³
